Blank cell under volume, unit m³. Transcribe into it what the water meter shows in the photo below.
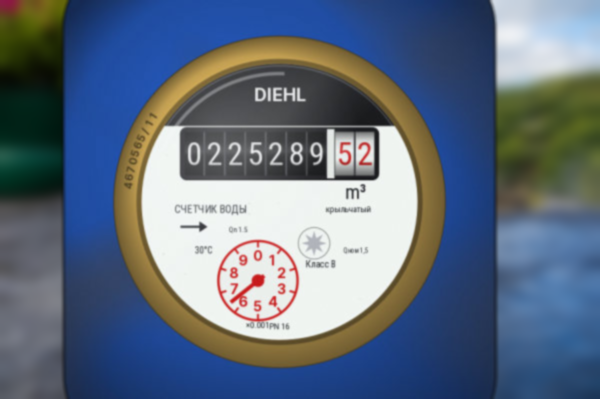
225289.526 m³
